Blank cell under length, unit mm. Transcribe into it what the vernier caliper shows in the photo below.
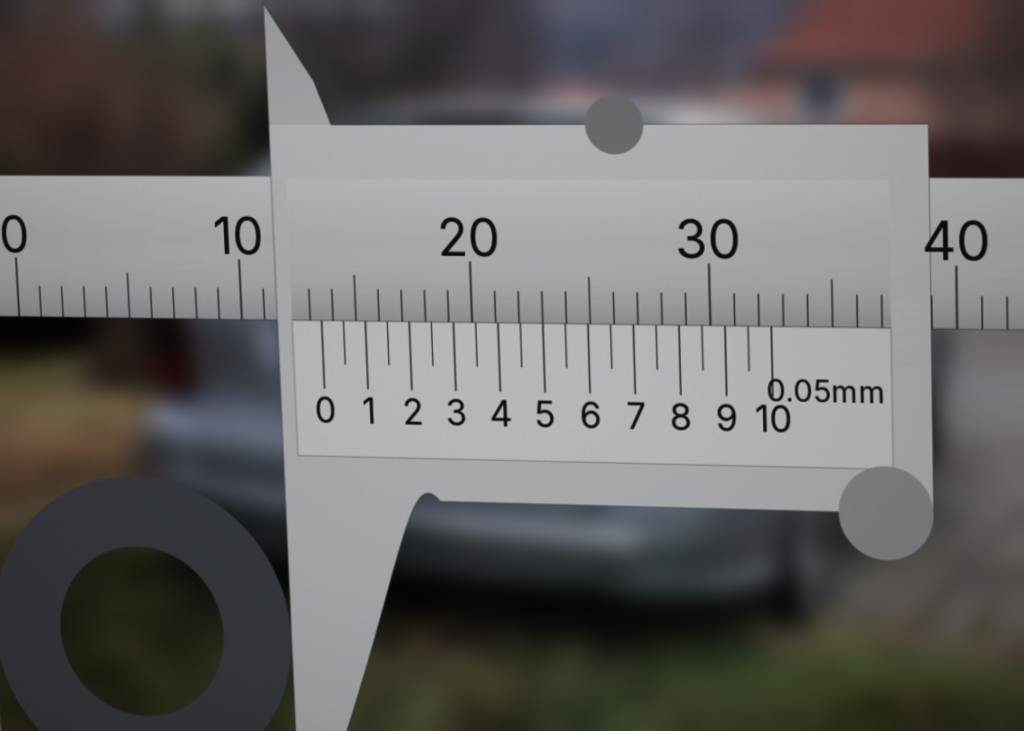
13.5 mm
